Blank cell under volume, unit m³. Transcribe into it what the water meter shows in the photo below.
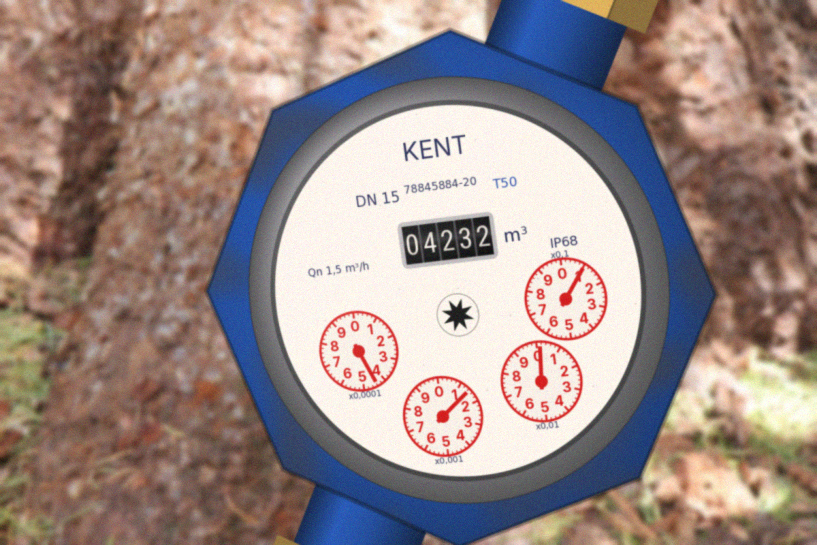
4232.1014 m³
